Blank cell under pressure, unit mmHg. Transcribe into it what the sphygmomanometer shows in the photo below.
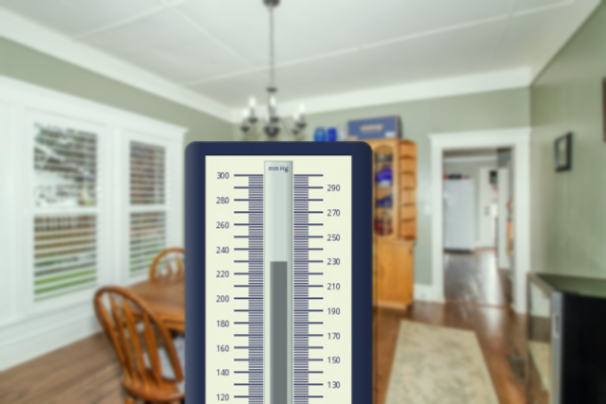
230 mmHg
